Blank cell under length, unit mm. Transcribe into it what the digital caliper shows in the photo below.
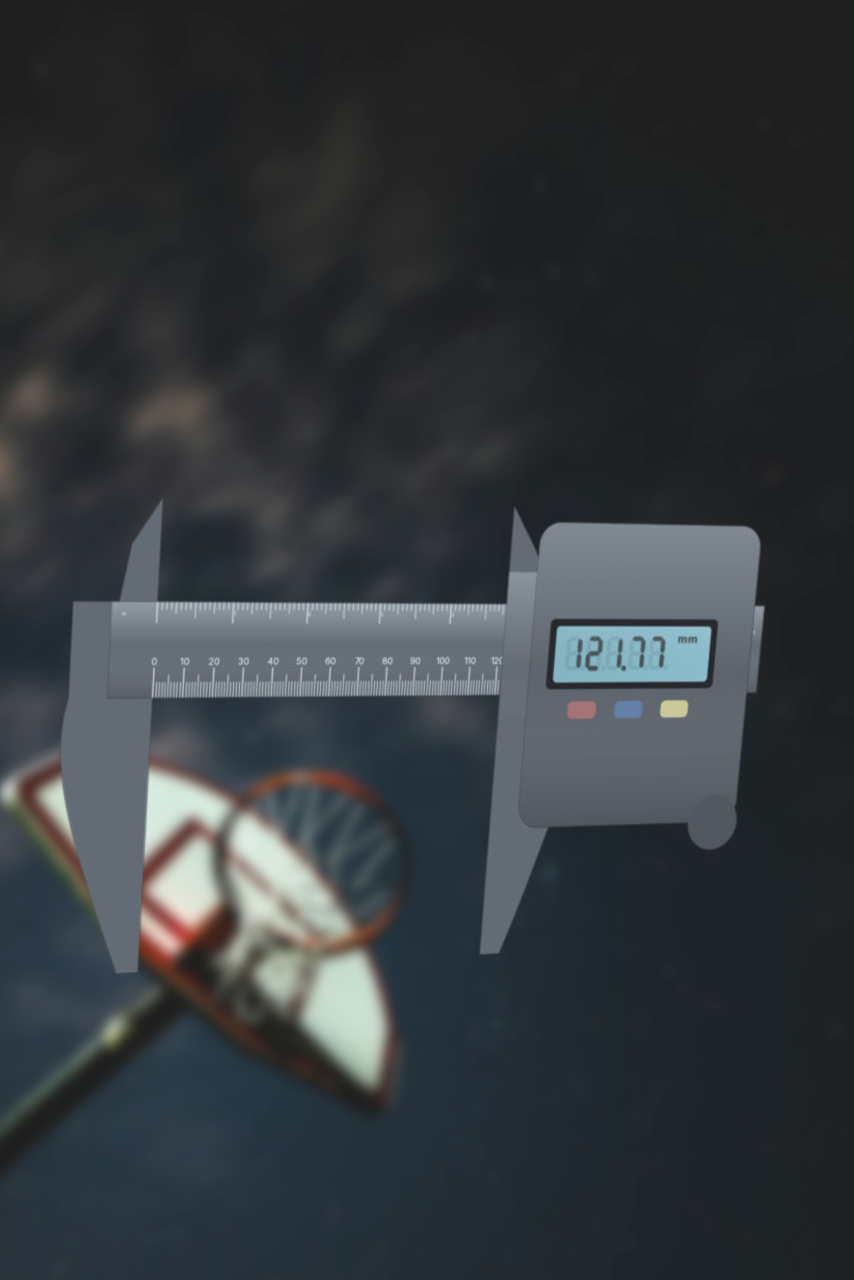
121.77 mm
